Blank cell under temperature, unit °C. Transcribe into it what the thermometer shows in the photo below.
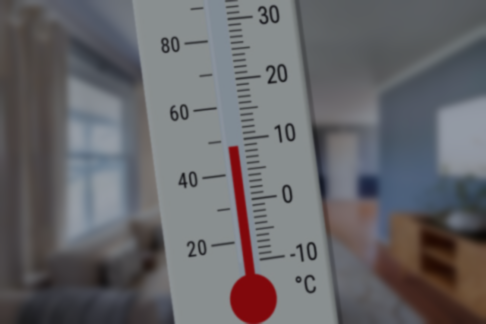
9 °C
